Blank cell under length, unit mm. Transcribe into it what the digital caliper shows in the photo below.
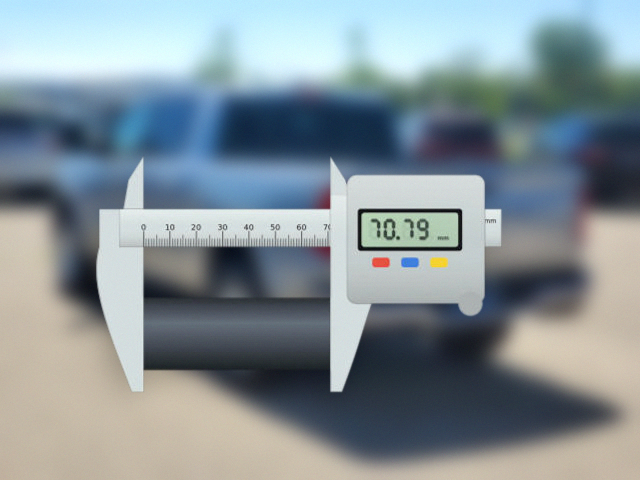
70.79 mm
